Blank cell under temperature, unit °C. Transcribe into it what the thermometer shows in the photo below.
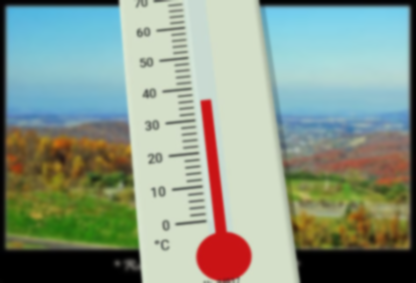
36 °C
